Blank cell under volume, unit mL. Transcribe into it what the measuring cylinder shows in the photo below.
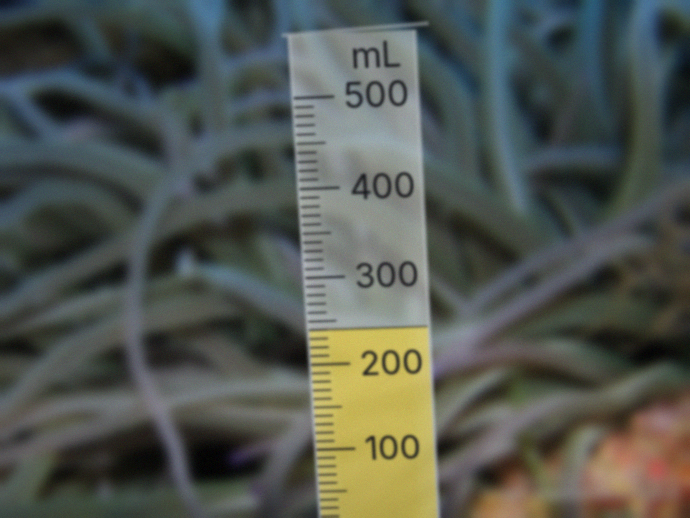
240 mL
